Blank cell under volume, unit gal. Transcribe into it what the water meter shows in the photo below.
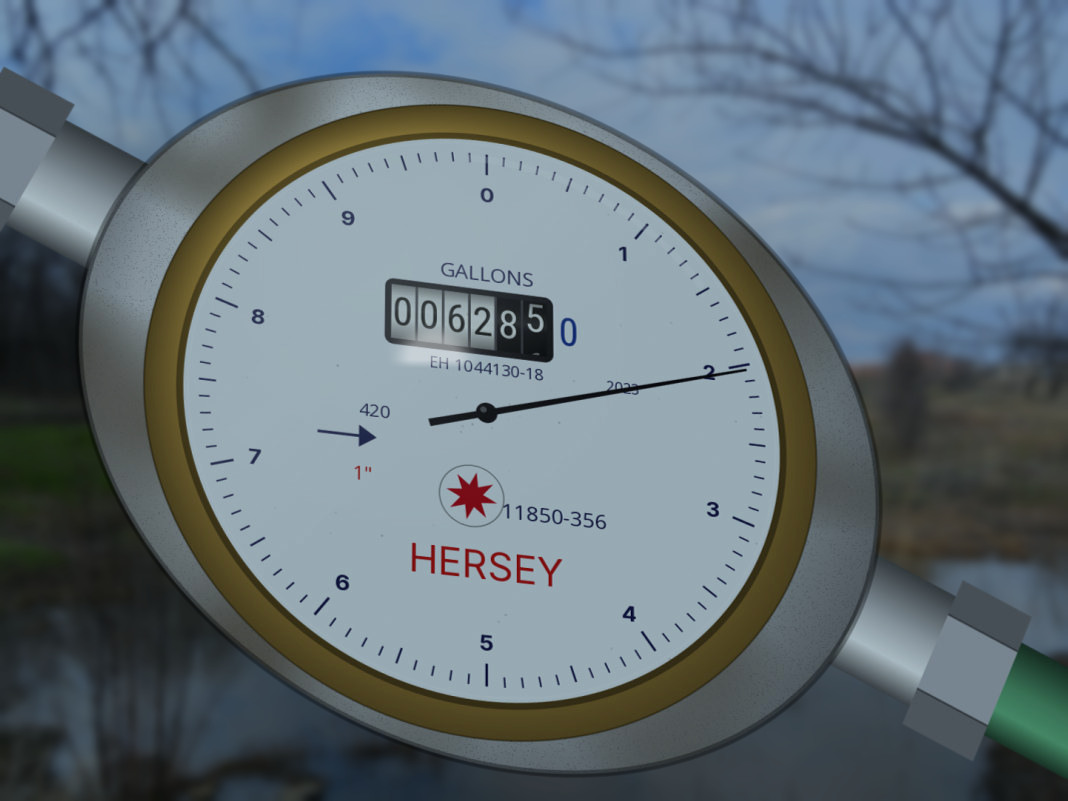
62852.0 gal
